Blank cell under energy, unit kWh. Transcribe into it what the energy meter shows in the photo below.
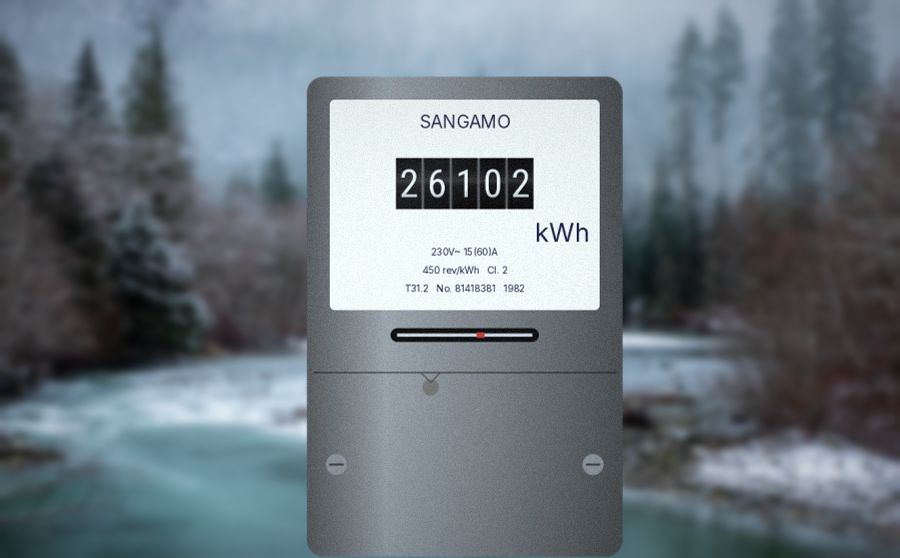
26102 kWh
